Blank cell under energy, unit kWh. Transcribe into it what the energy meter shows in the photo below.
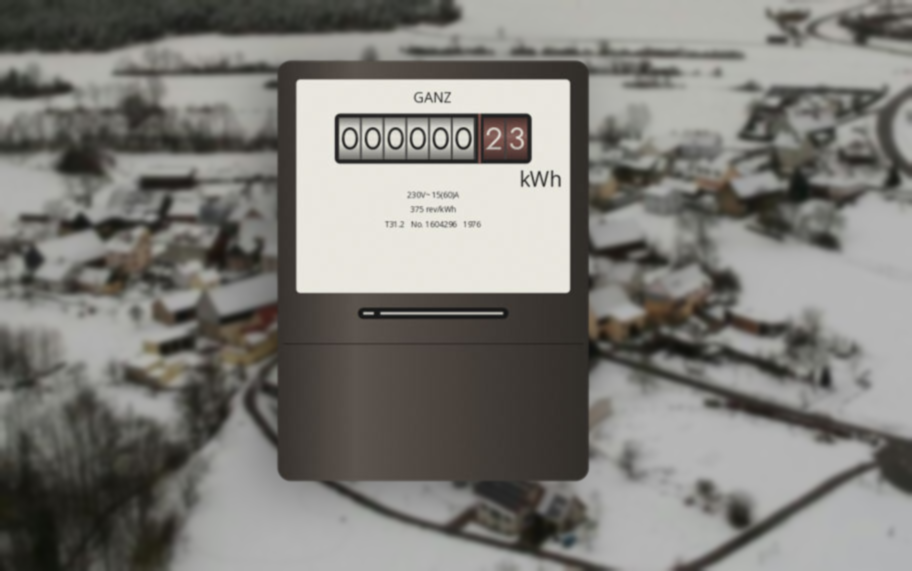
0.23 kWh
